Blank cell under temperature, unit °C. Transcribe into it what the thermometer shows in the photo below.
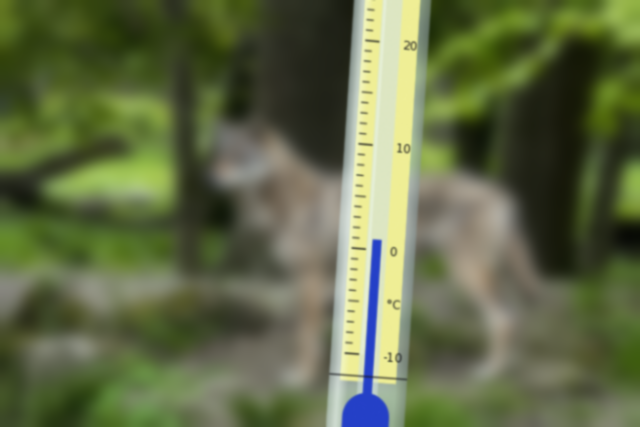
1 °C
